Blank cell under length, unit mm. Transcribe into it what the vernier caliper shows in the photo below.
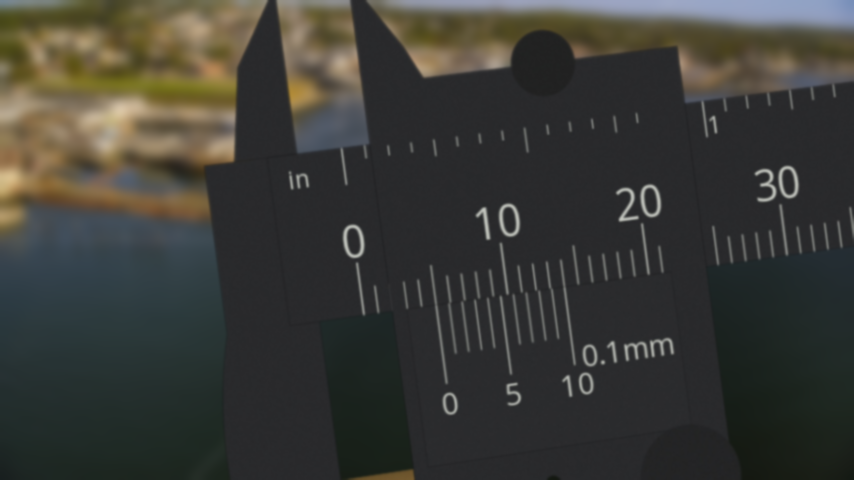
5.0 mm
